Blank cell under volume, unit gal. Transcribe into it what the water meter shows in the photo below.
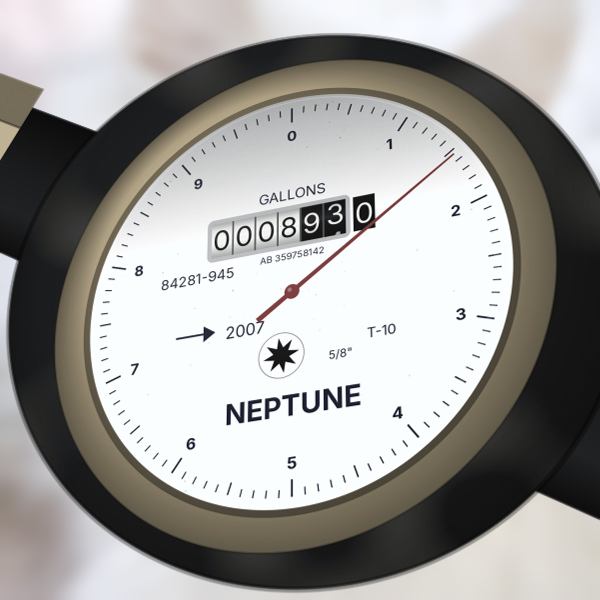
8931.5 gal
